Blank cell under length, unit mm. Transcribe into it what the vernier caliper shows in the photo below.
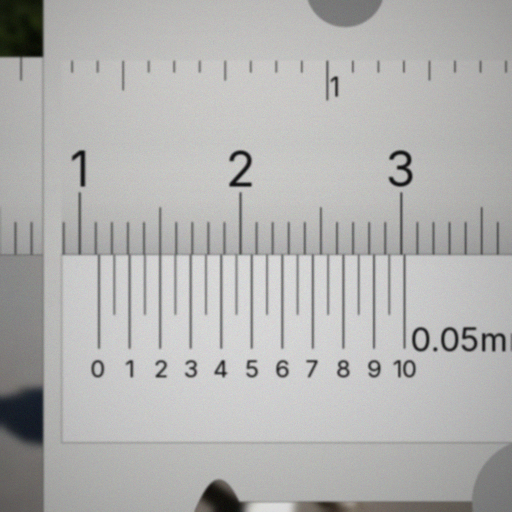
11.2 mm
